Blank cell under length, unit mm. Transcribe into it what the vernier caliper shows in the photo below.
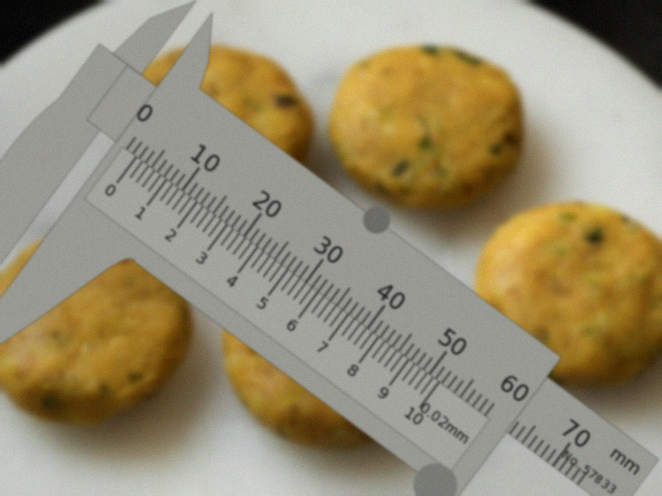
2.6 mm
